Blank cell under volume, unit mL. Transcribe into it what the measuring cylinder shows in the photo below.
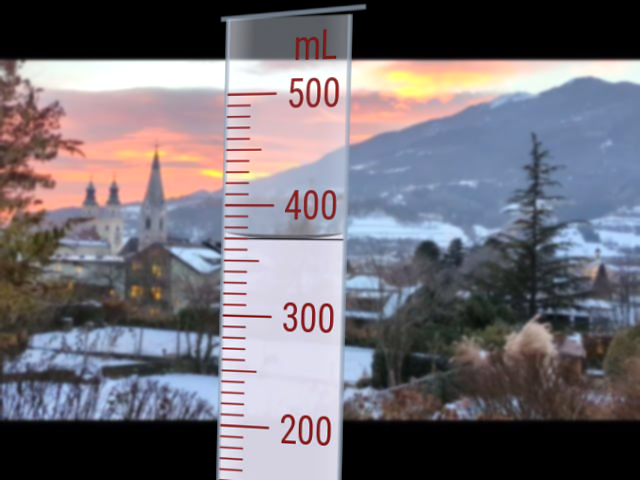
370 mL
